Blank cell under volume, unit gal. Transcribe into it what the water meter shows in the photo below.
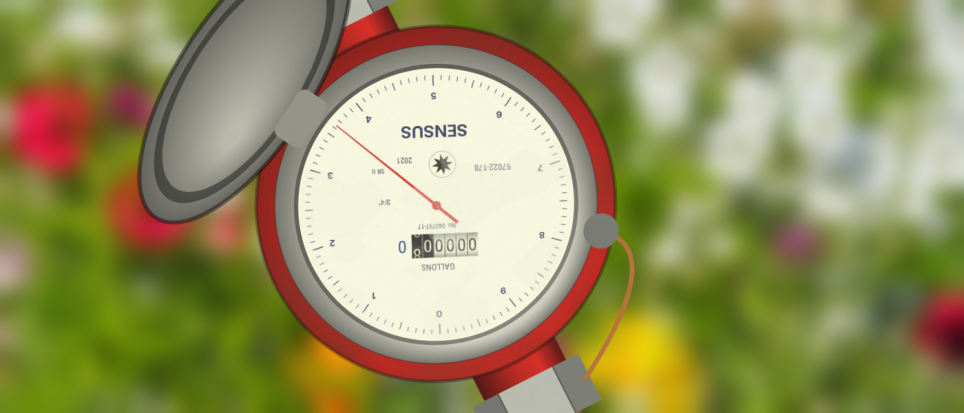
83.6 gal
